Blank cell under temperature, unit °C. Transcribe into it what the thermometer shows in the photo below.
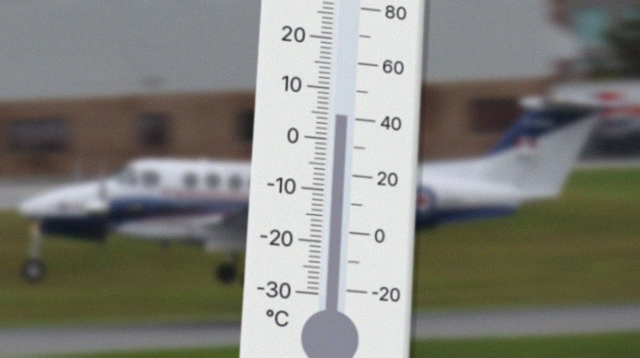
5 °C
